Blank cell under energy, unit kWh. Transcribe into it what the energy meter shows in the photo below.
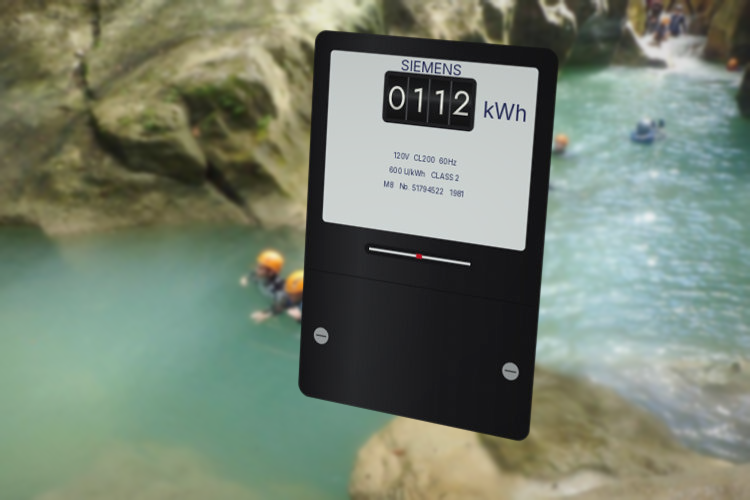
112 kWh
